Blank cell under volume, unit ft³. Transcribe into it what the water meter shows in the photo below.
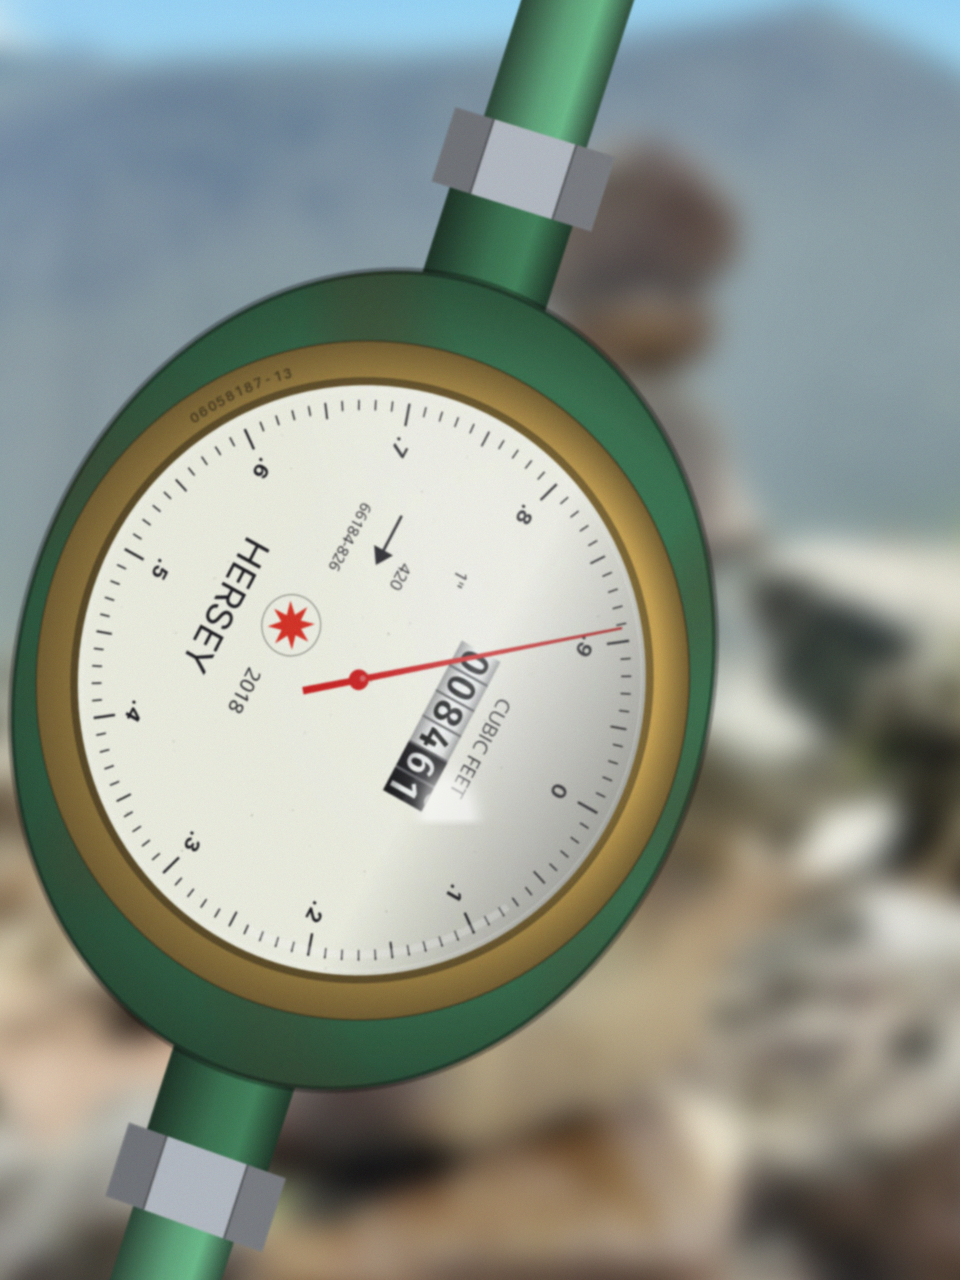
8460.89 ft³
